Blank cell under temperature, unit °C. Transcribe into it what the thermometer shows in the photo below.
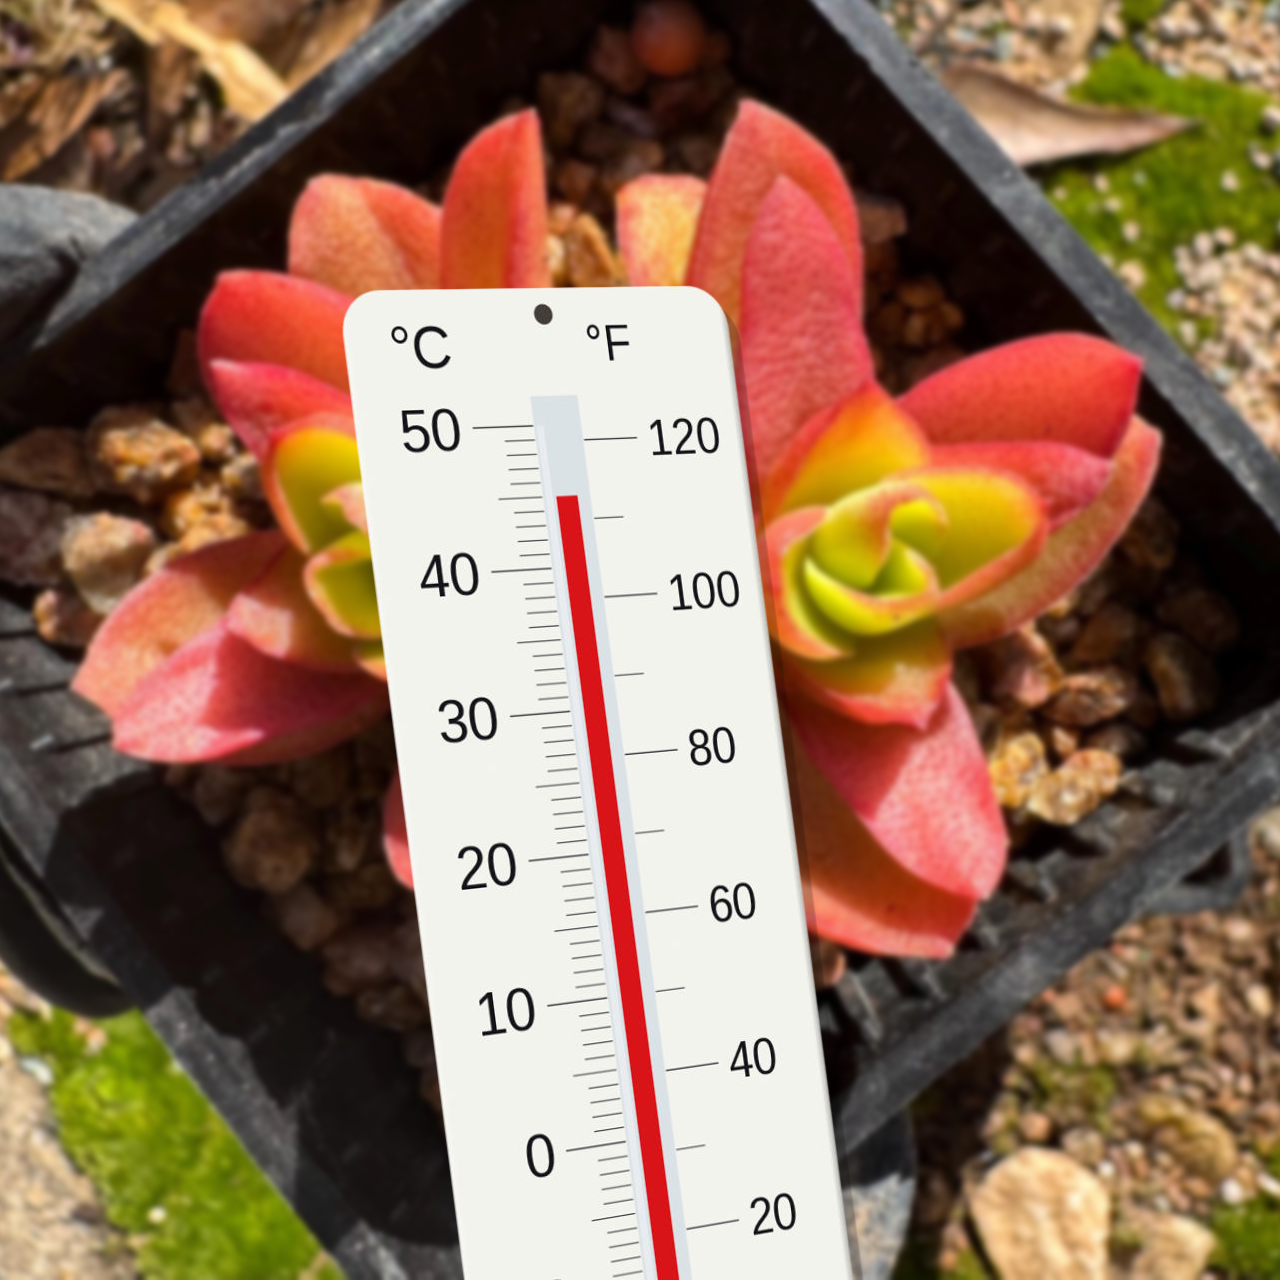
45 °C
